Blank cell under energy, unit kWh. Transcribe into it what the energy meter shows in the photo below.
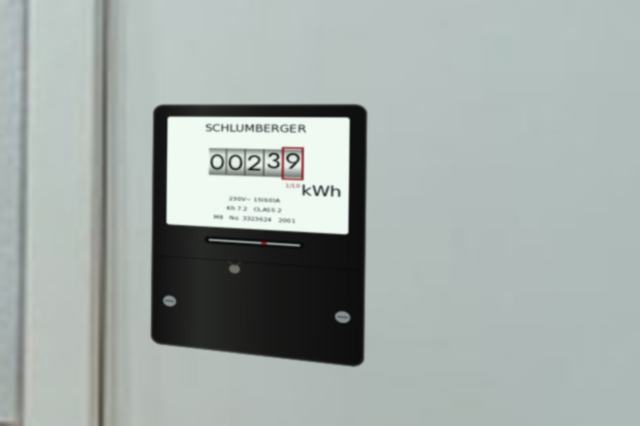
23.9 kWh
